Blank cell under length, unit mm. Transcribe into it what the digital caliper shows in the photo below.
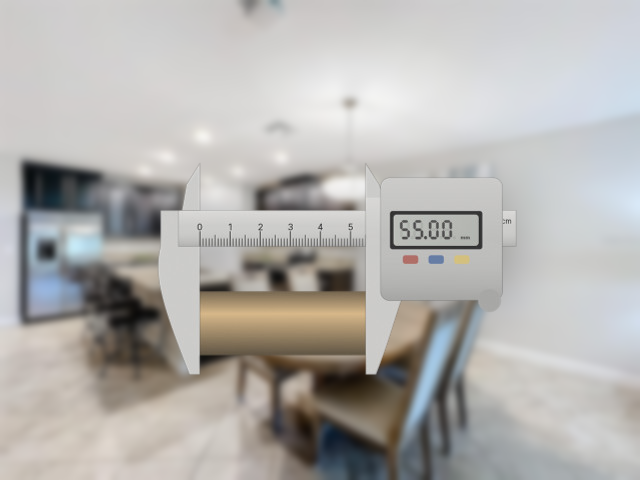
55.00 mm
